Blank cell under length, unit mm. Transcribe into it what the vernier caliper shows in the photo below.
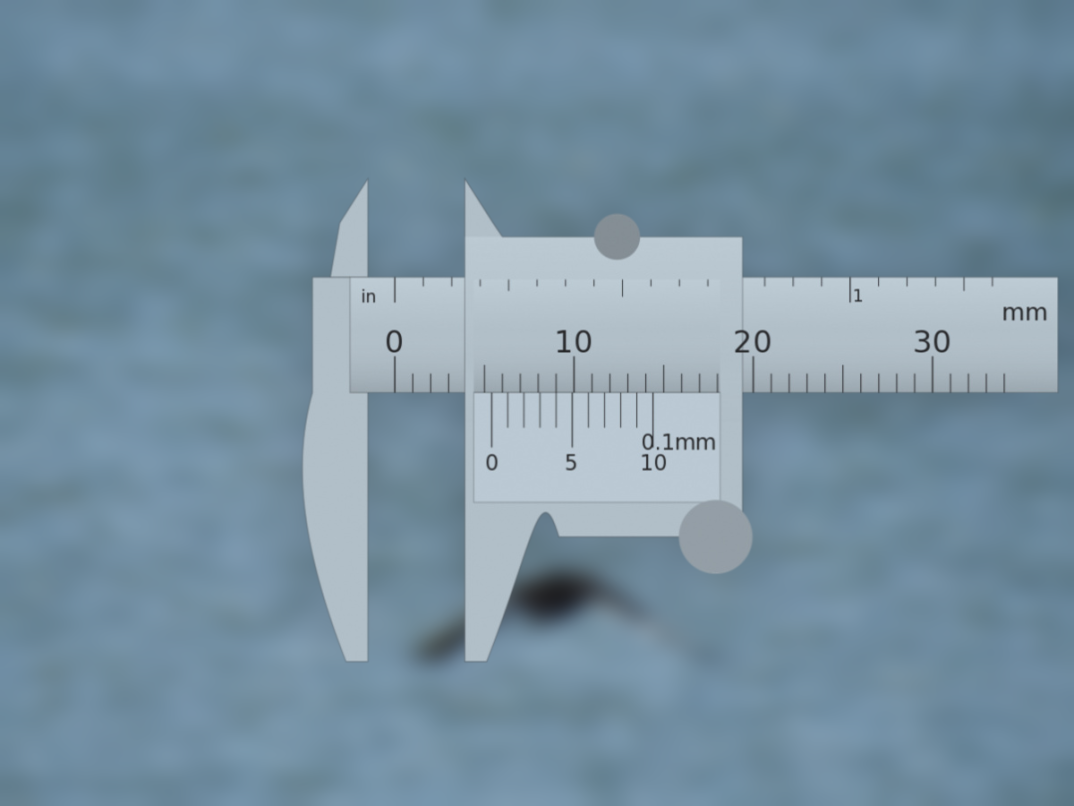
5.4 mm
